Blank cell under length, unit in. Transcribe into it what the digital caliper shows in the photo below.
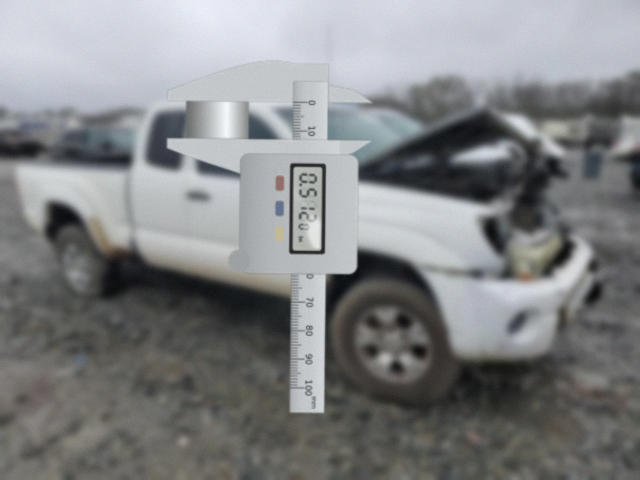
0.5120 in
